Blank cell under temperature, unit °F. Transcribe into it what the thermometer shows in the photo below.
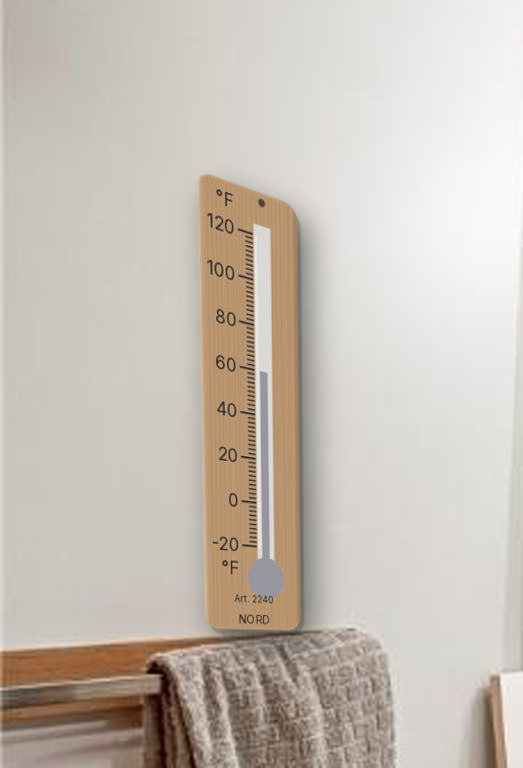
60 °F
